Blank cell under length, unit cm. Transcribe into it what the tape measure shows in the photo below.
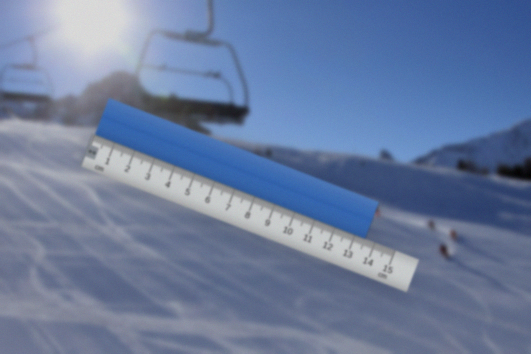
13.5 cm
